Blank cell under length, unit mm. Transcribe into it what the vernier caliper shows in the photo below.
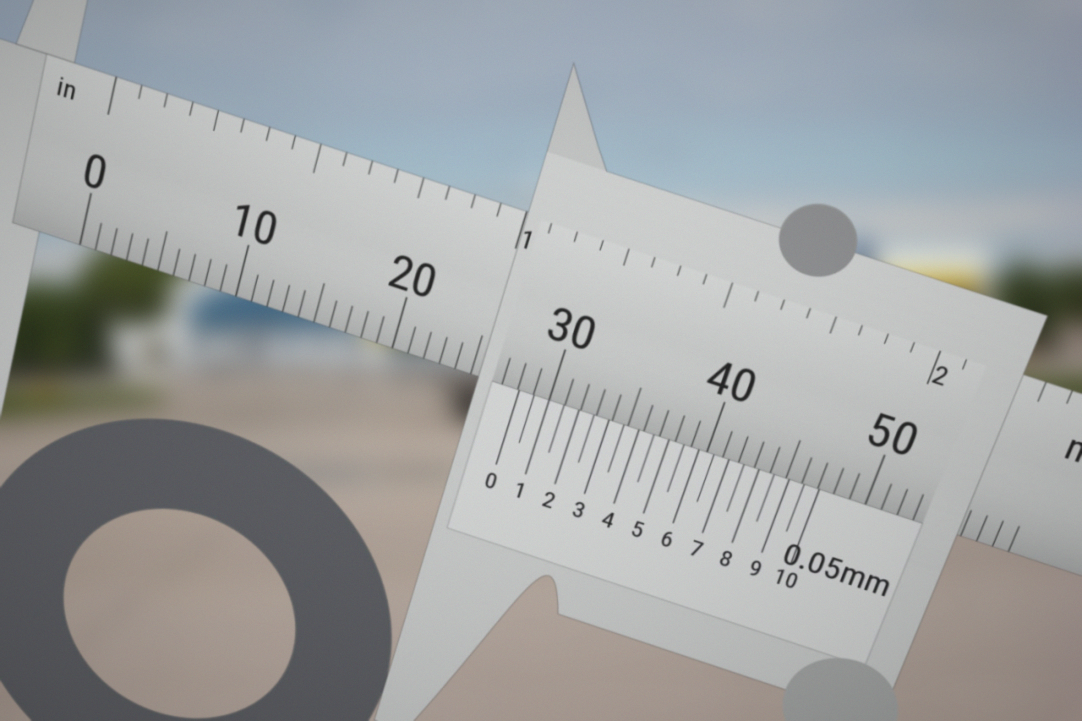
28.1 mm
